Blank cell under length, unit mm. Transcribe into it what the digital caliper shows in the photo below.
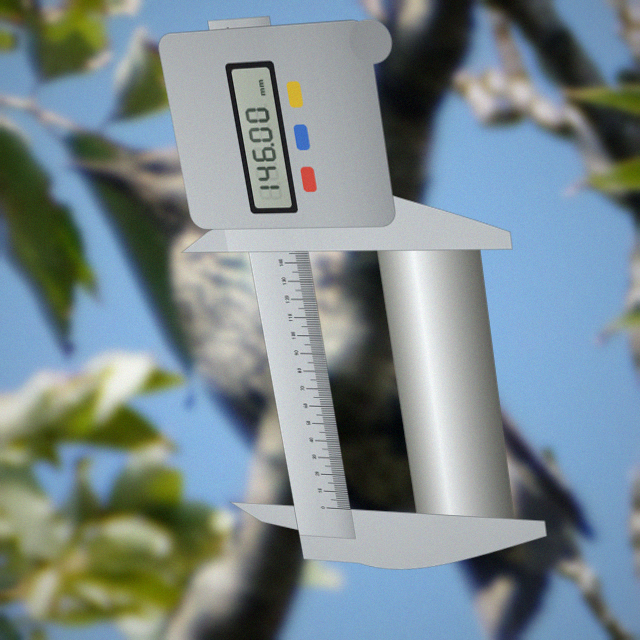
146.00 mm
